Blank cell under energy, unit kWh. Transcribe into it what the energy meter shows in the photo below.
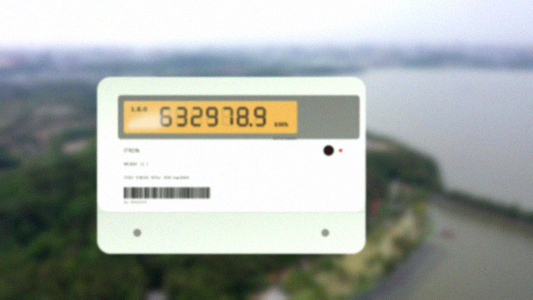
632978.9 kWh
